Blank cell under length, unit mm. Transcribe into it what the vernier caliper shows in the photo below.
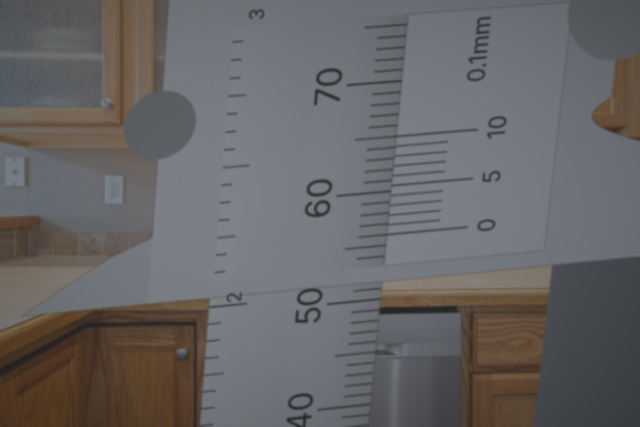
56.0 mm
